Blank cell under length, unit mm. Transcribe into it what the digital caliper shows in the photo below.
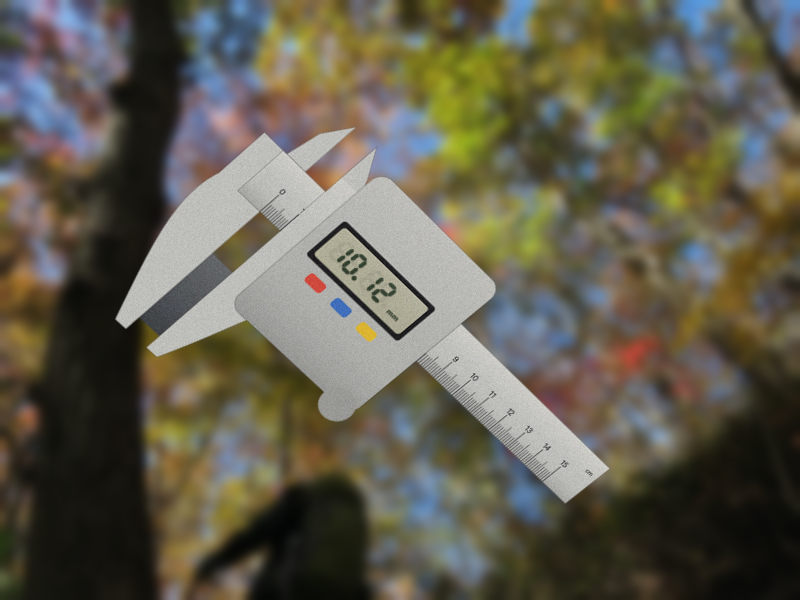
10.12 mm
